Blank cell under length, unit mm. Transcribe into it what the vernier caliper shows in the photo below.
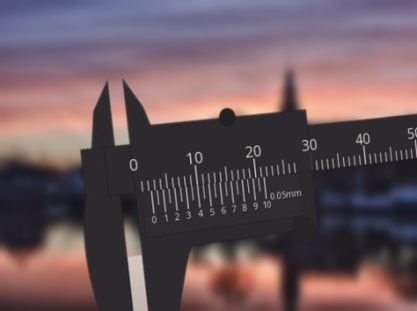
2.4 mm
